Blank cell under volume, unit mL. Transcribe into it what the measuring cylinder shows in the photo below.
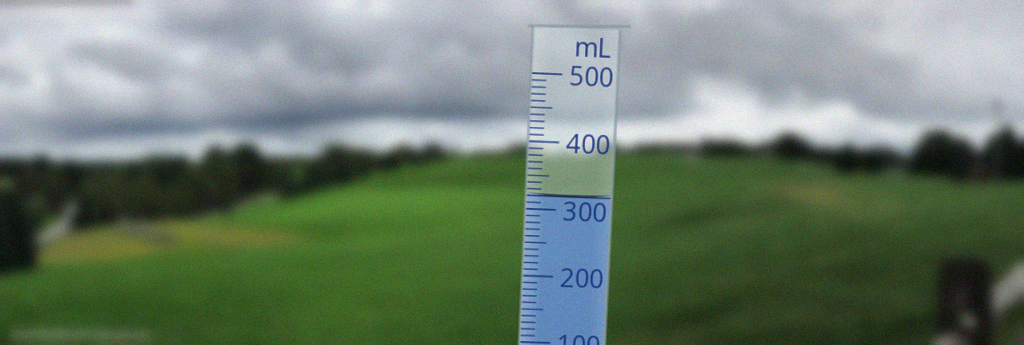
320 mL
